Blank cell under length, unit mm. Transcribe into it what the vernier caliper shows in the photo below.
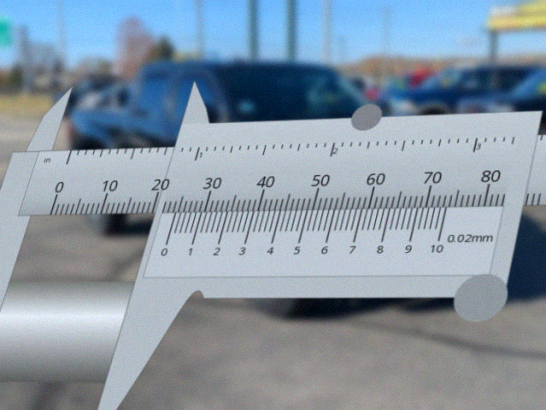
24.5 mm
